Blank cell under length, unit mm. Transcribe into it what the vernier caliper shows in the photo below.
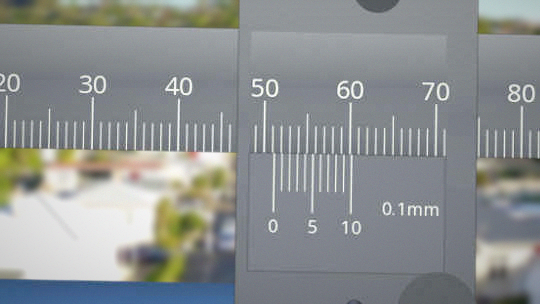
51.2 mm
